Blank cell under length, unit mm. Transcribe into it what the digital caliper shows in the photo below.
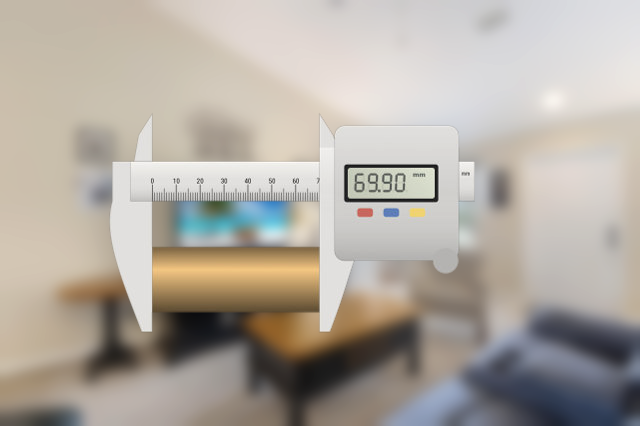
69.90 mm
